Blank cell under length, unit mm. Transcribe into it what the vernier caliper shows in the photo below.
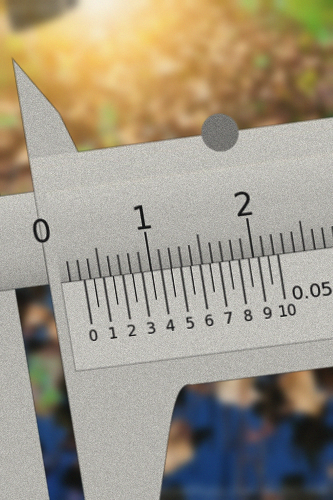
3.4 mm
